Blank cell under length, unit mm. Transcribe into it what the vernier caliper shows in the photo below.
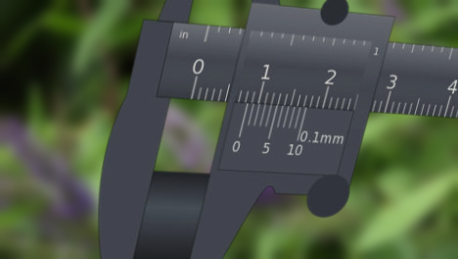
8.4 mm
